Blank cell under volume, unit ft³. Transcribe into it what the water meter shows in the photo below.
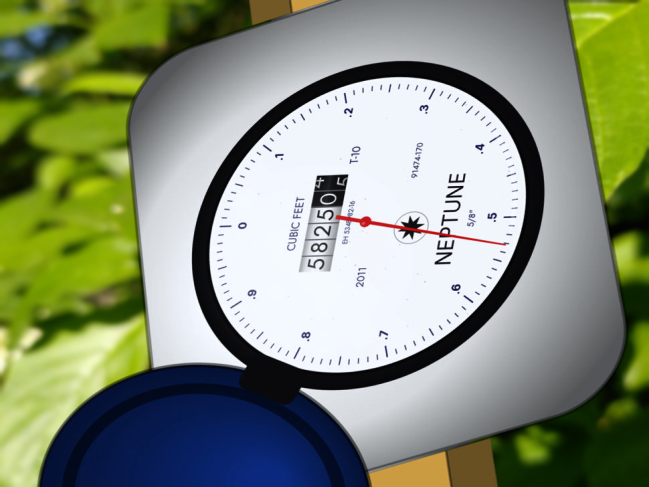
582504.53 ft³
